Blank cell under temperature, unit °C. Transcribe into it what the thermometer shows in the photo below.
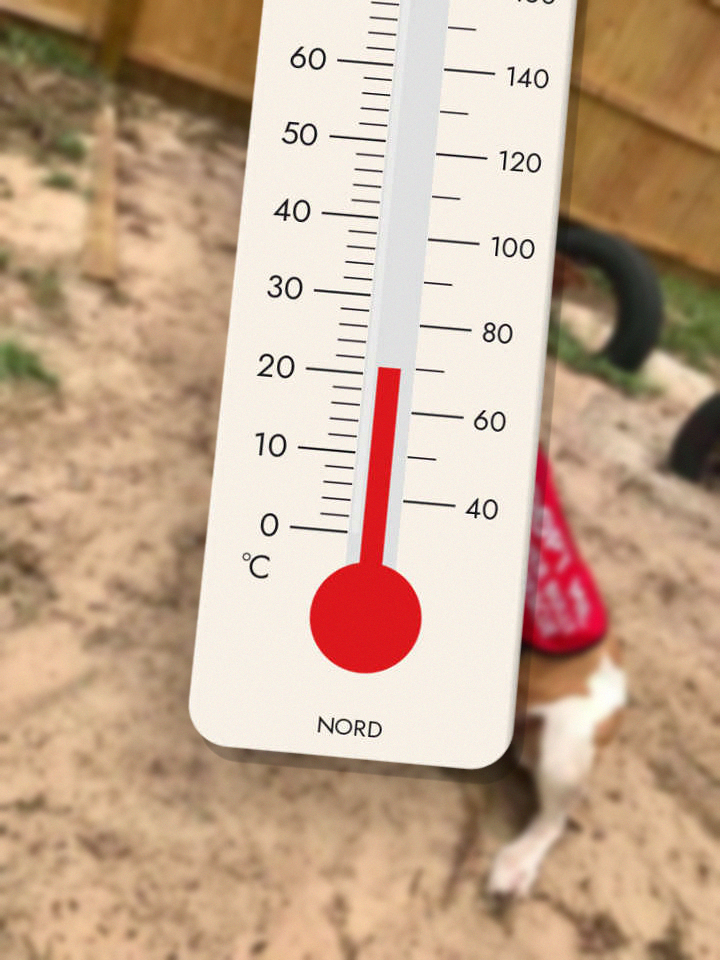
21 °C
